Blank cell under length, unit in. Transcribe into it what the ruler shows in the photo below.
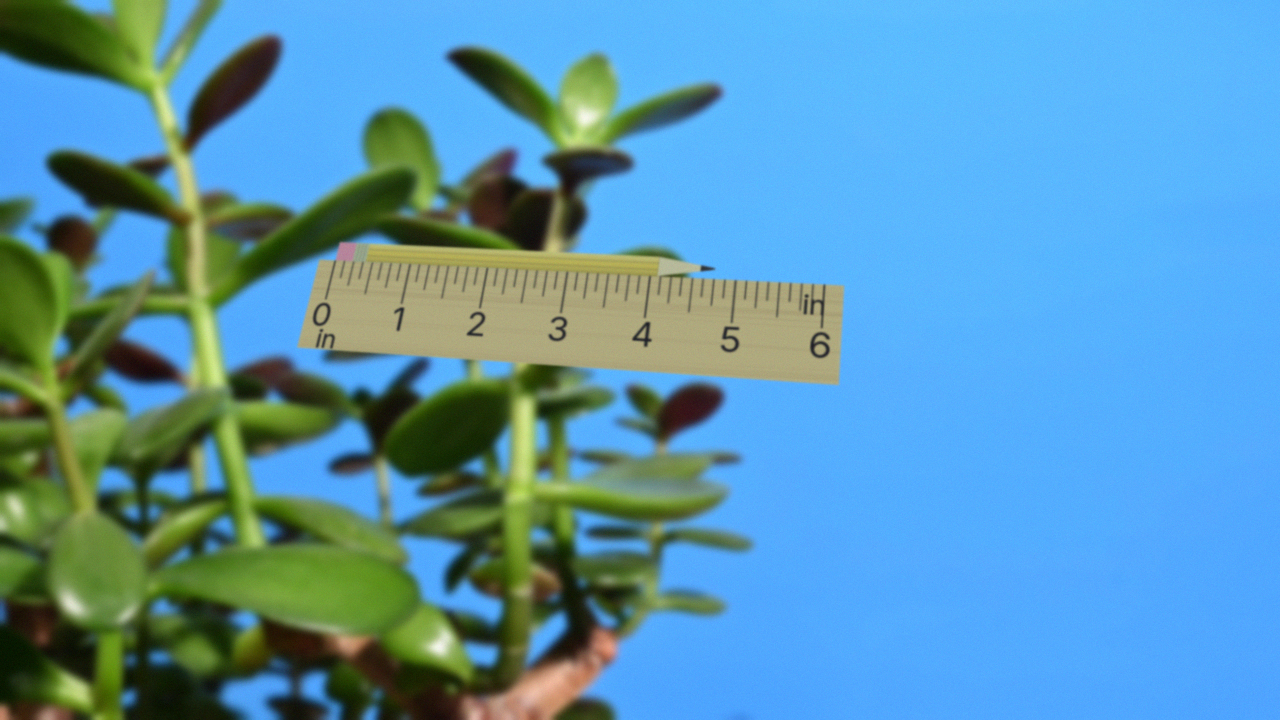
4.75 in
